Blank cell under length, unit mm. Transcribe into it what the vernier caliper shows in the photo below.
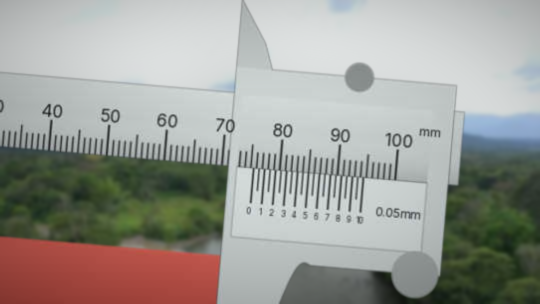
75.5 mm
